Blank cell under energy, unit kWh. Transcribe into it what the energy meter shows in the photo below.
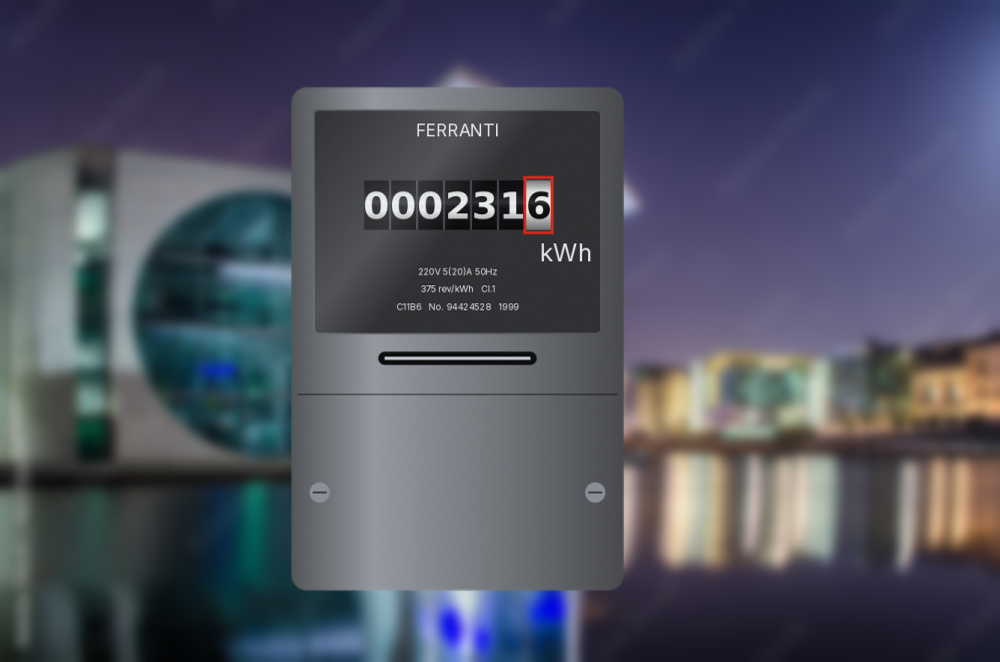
231.6 kWh
